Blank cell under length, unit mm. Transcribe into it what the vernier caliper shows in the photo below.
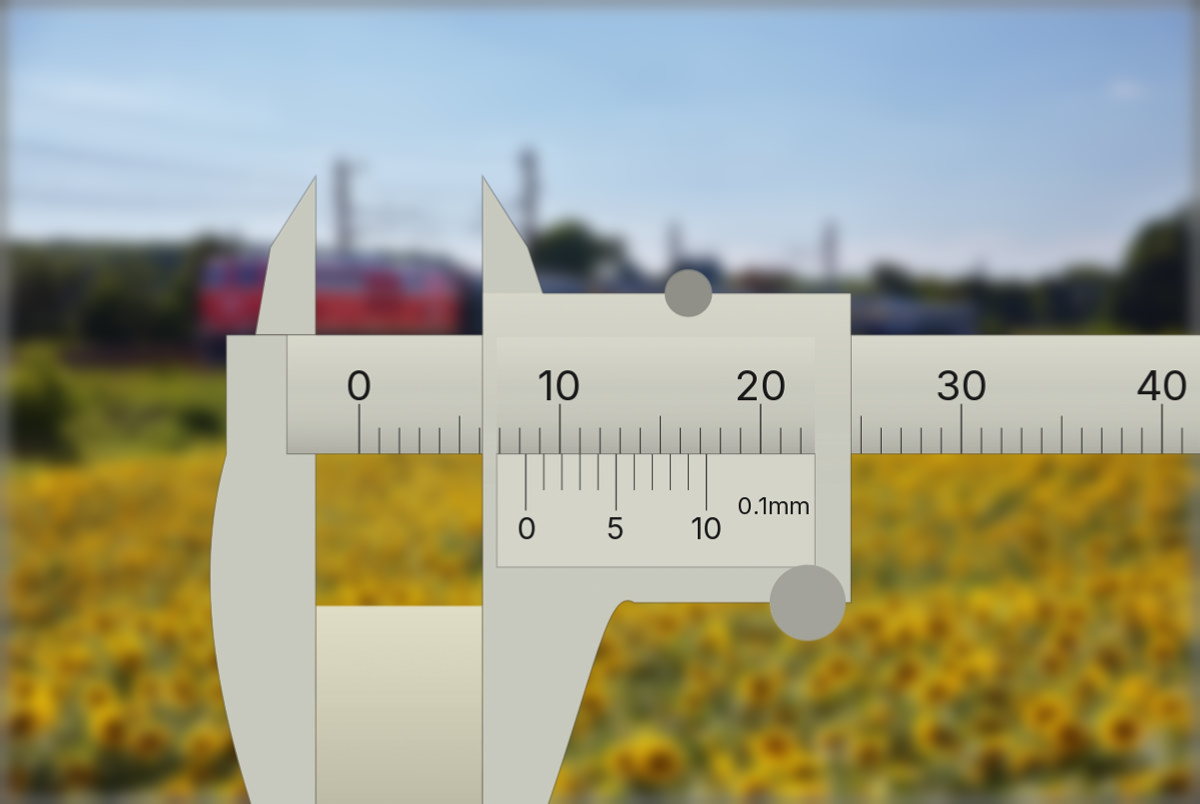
8.3 mm
